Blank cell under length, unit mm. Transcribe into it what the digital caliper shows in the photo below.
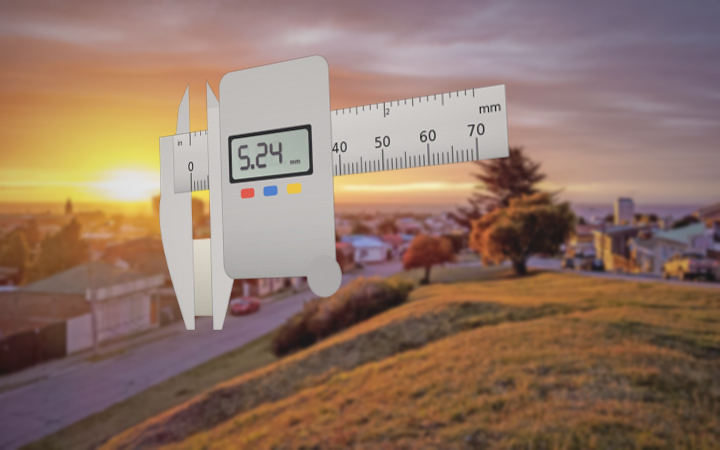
5.24 mm
